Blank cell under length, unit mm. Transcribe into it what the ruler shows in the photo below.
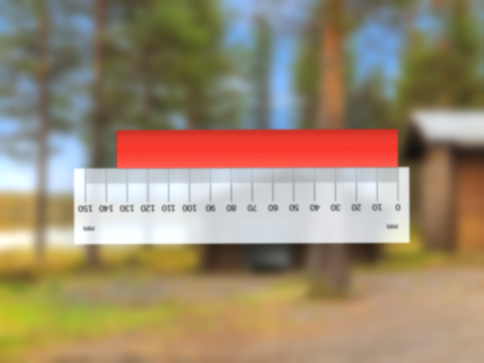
135 mm
